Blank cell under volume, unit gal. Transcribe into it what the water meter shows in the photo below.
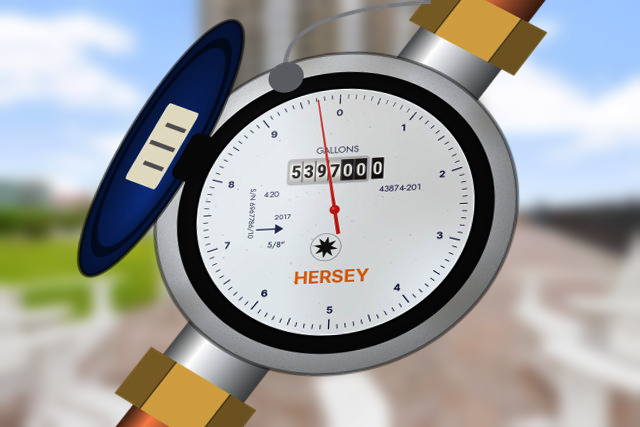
5396999.7 gal
